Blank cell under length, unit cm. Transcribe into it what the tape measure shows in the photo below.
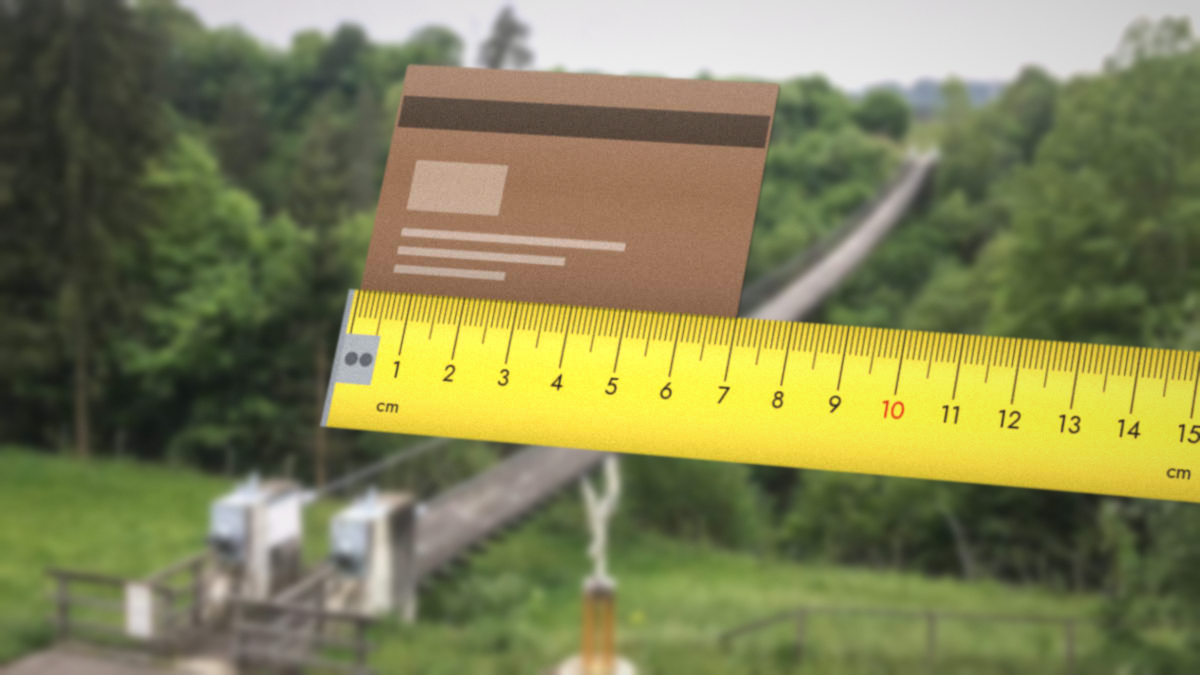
7 cm
